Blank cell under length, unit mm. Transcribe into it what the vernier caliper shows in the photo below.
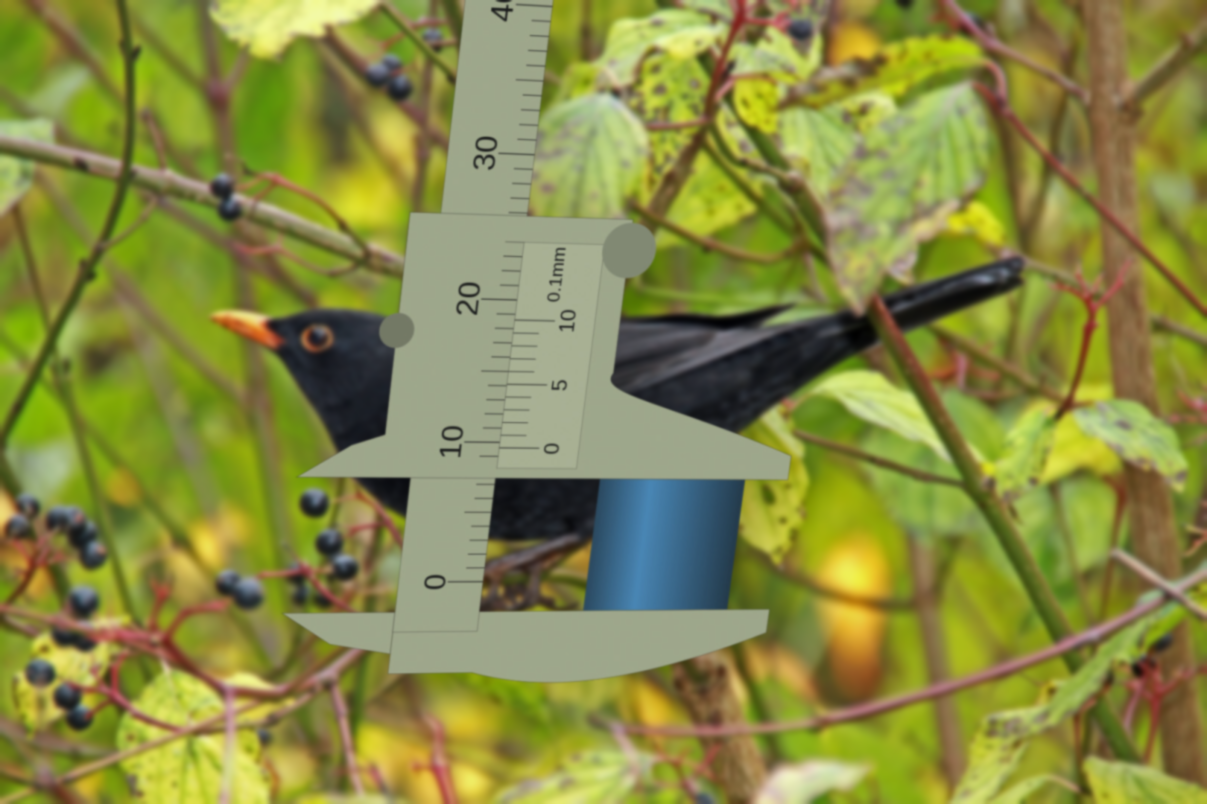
9.6 mm
